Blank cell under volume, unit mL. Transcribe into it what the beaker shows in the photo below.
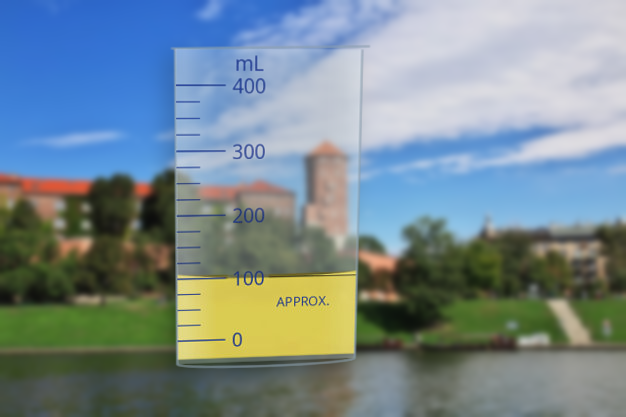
100 mL
